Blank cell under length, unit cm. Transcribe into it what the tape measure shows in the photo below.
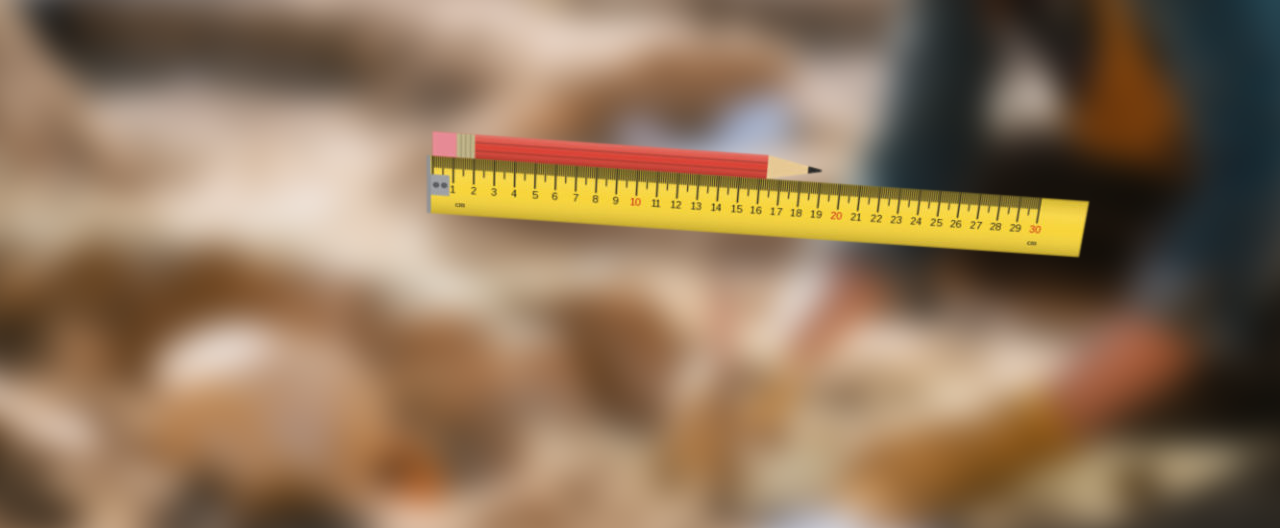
19 cm
